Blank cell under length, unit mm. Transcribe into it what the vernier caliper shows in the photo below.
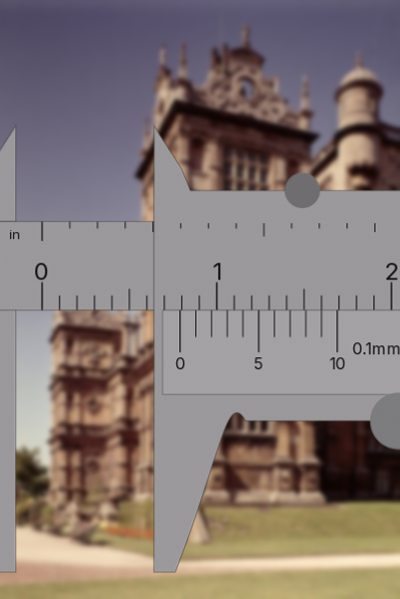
7.9 mm
